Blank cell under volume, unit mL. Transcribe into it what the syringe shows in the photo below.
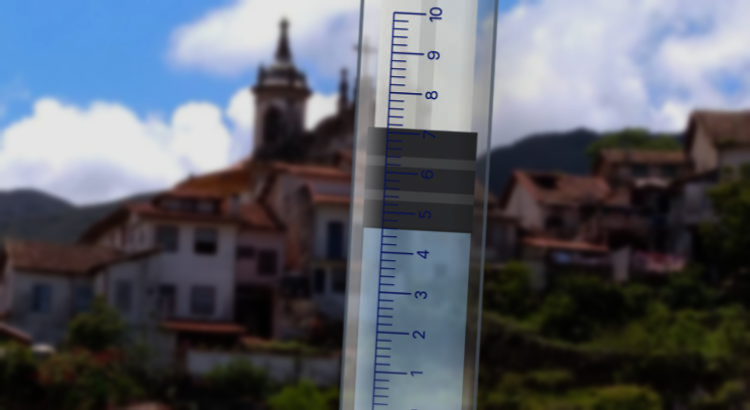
4.6 mL
